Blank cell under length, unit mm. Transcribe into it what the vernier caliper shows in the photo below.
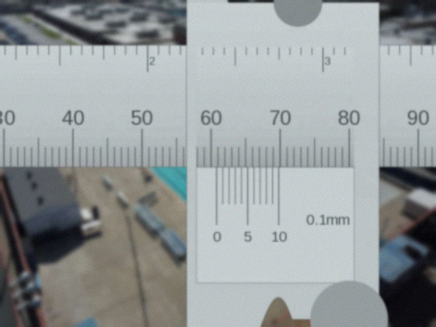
60.8 mm
